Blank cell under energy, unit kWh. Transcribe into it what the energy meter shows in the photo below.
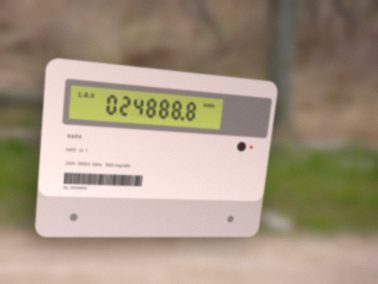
24888.8 kWh
